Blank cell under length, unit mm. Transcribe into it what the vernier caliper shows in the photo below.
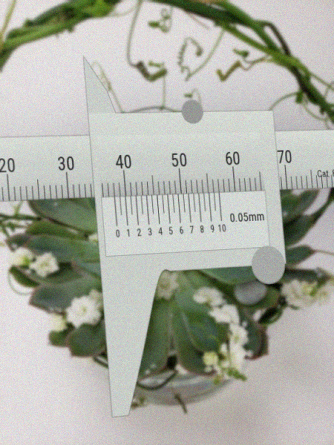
38.0 mm
